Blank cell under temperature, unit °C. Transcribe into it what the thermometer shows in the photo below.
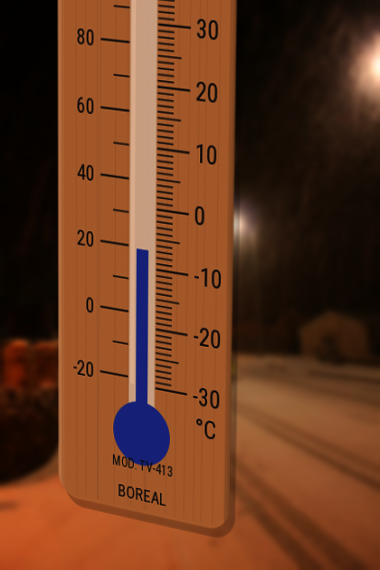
-7 °C
